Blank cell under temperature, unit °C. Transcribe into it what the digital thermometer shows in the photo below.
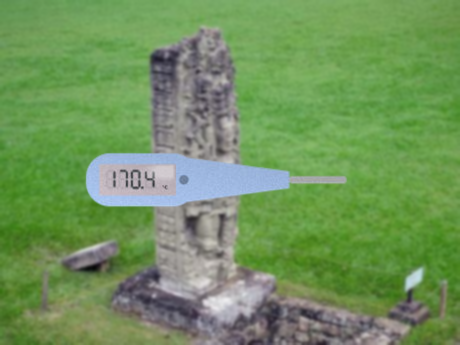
170.4 °C
